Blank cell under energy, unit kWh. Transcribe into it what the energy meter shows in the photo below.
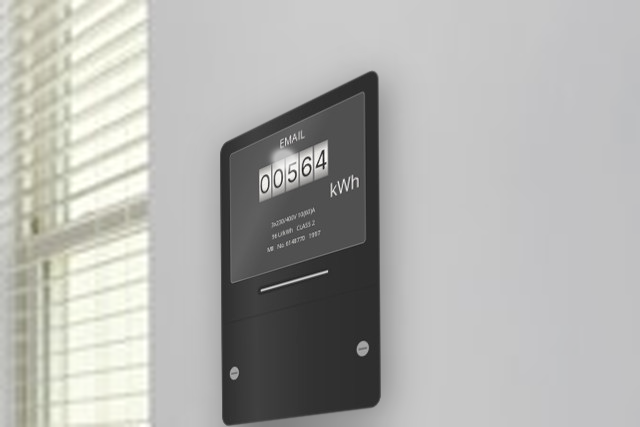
564 kWh
